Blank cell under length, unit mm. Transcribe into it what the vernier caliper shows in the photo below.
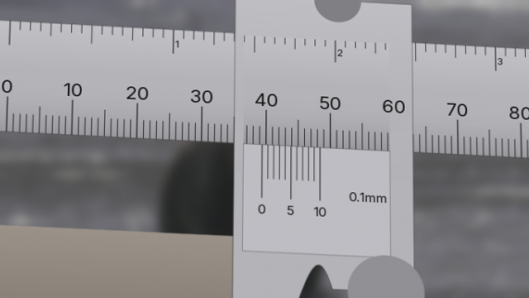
39.4 mm
